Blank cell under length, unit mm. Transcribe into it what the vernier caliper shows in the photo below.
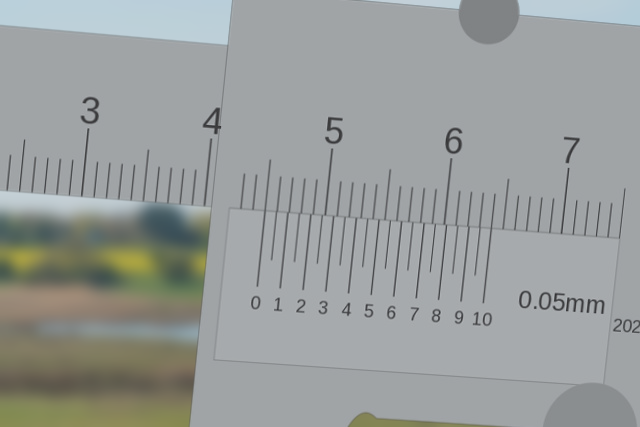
45.0 mm
